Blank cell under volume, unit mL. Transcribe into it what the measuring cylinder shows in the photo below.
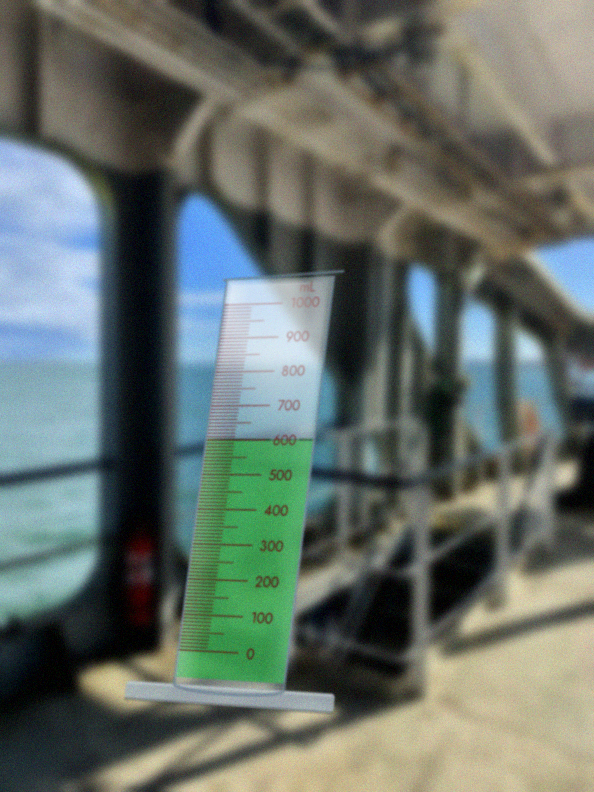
600 mL
